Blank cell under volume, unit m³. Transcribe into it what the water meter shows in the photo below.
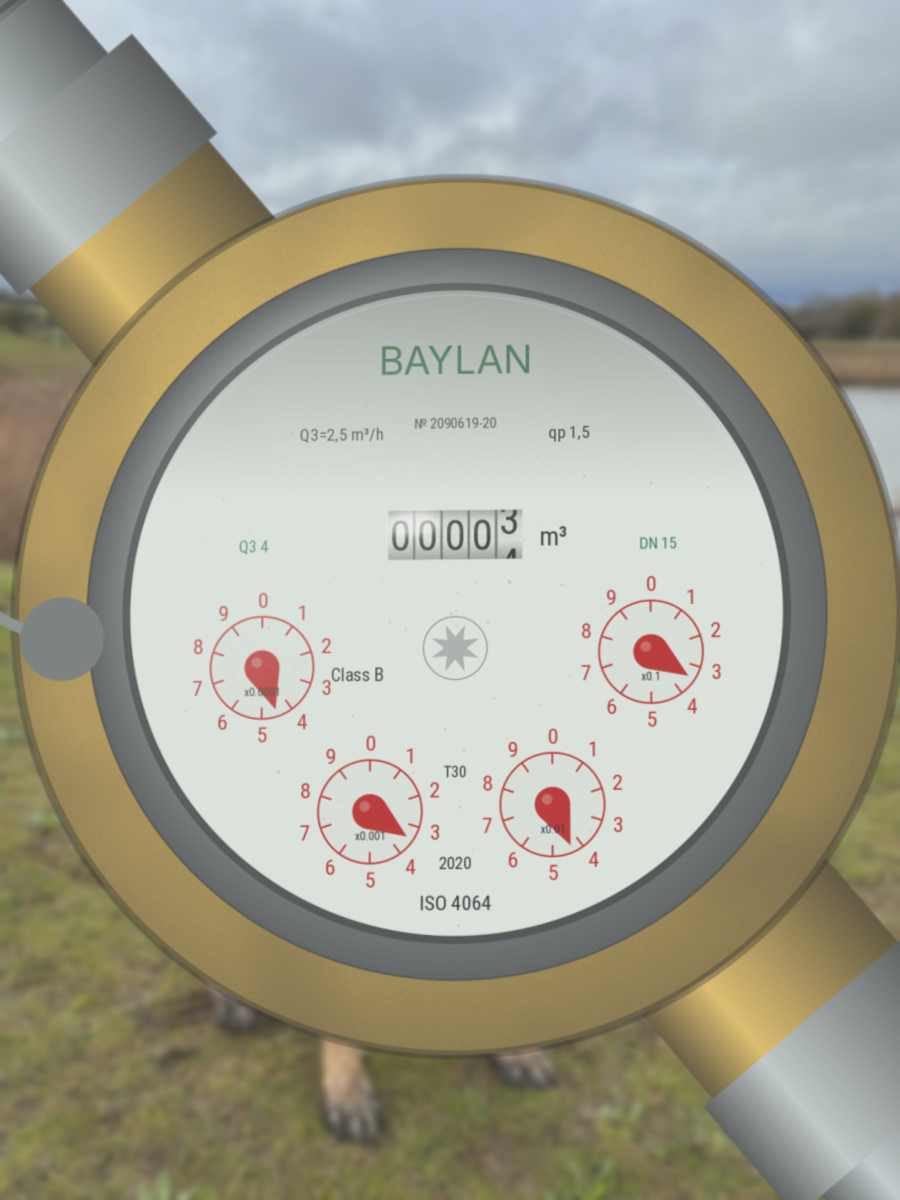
3.3434 m³
